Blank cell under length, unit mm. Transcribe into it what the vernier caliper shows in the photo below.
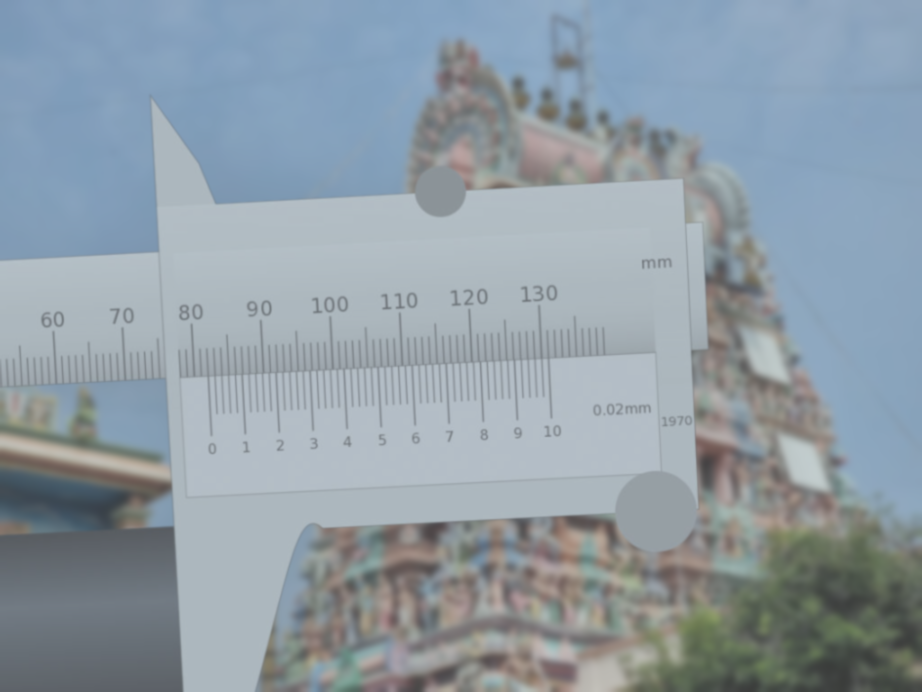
82.0 mm
